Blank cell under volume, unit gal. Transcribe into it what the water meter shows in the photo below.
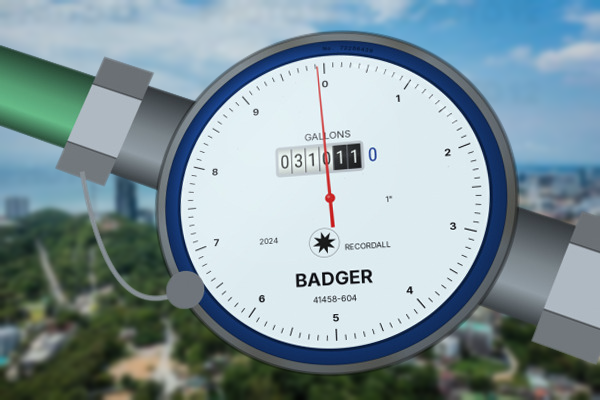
310109.9 gal
